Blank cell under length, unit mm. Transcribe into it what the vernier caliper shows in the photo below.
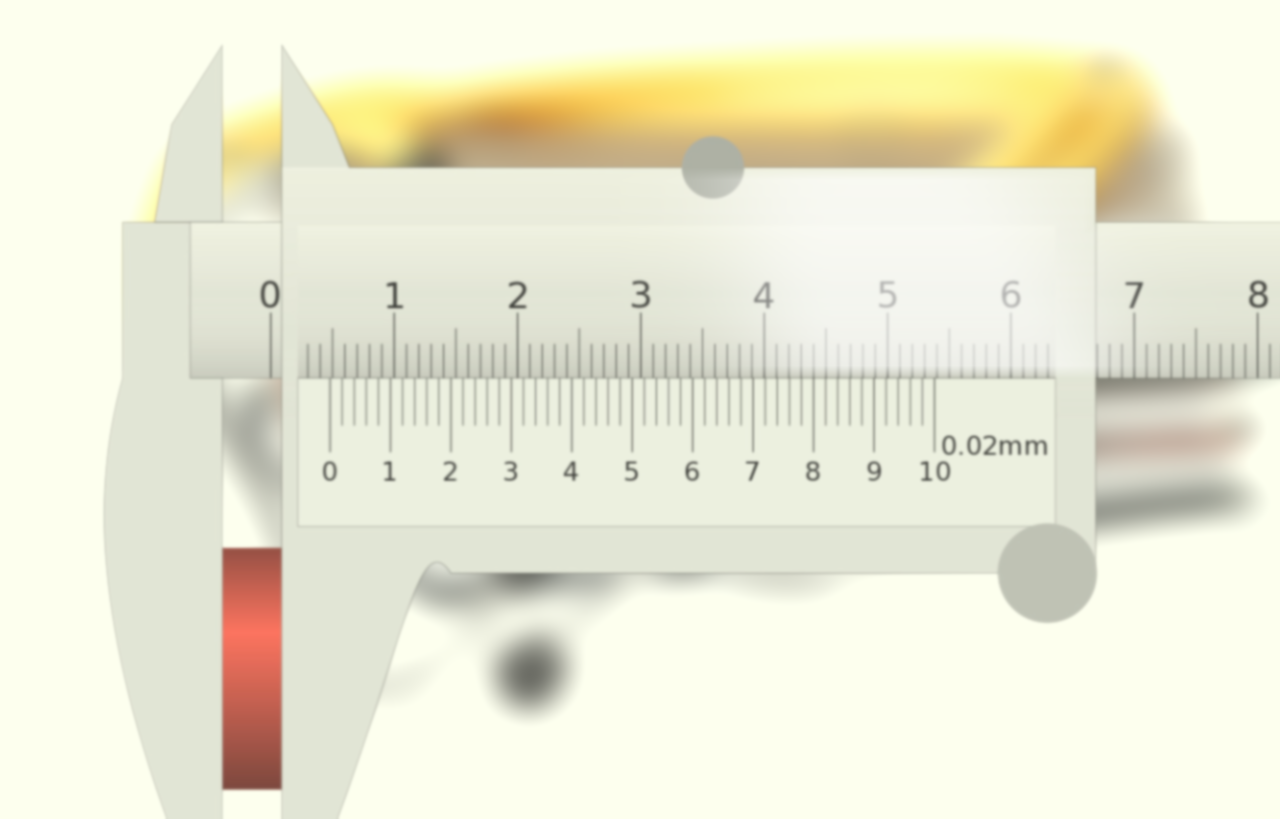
4.8 mm
